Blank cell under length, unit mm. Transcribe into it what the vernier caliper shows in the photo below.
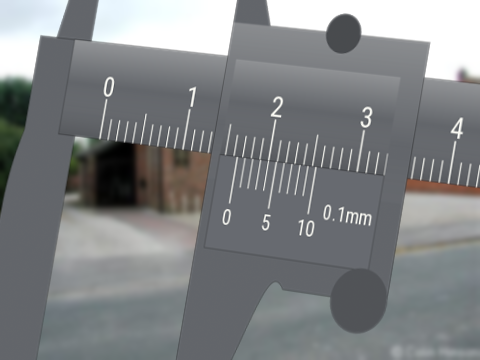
16.4 mm
